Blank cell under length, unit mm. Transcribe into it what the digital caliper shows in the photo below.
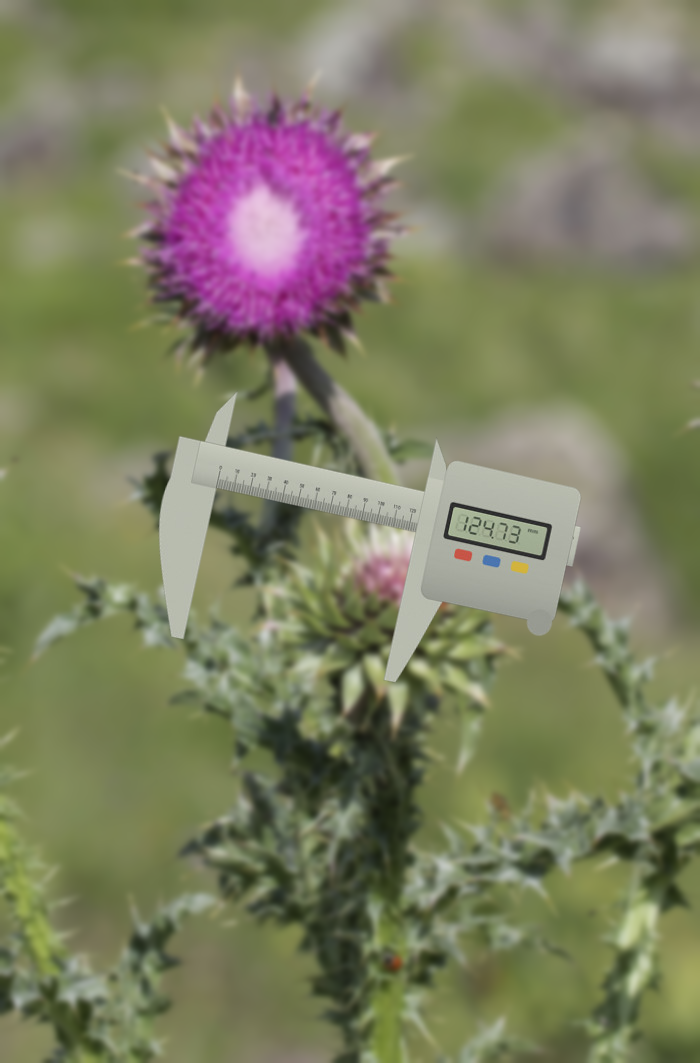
124.73 mm
